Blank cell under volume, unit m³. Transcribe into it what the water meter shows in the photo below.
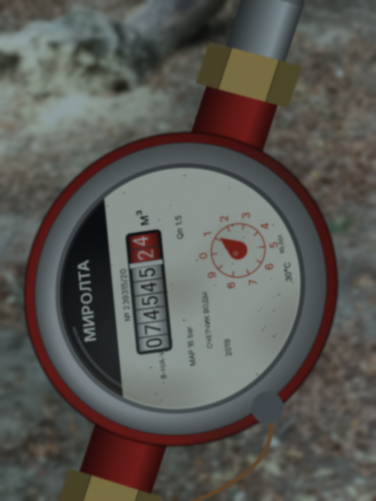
74545.241 m³
